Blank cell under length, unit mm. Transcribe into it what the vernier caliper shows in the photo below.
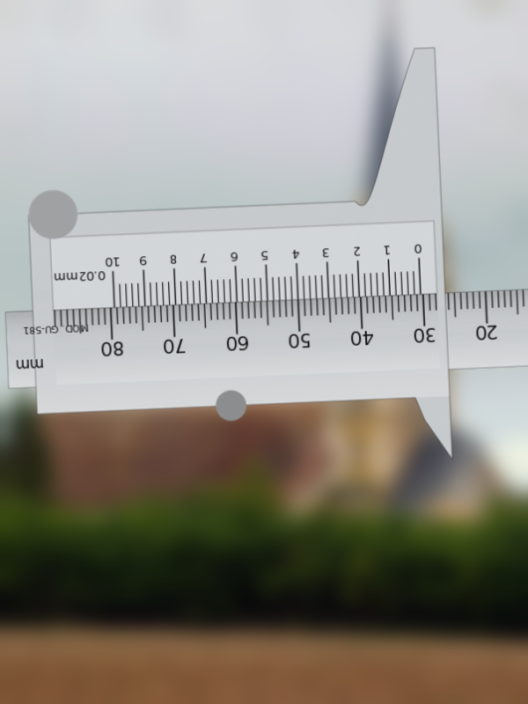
30.4 mm
